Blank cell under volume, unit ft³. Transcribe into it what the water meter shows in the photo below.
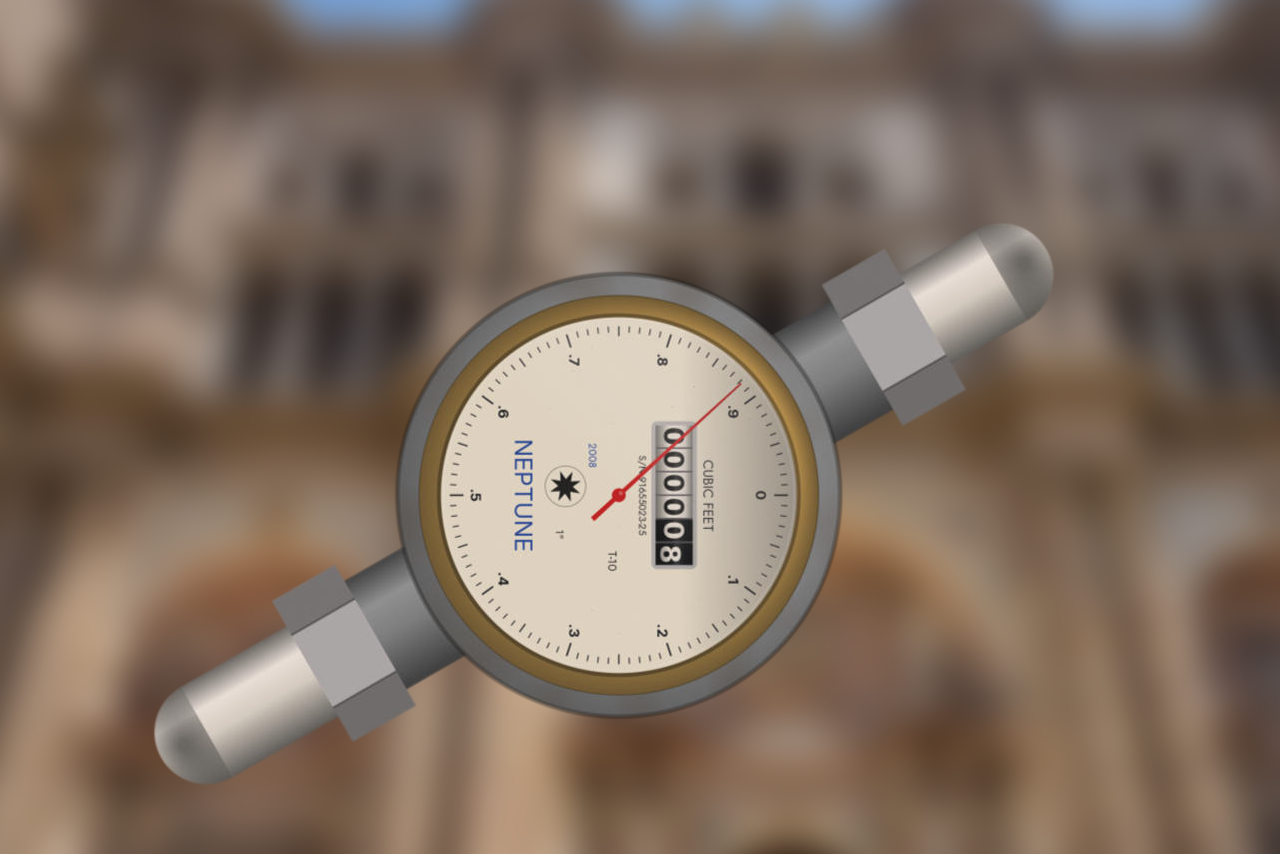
7.88 ft³
